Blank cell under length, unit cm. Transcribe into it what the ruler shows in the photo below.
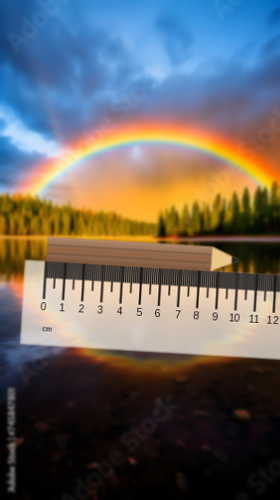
10 cm
